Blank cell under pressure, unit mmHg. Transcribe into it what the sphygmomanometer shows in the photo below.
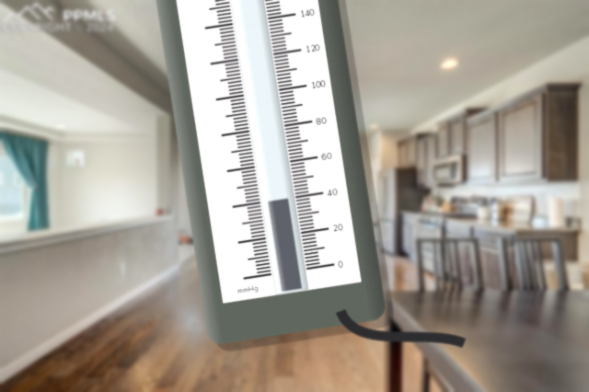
40 mmHg
